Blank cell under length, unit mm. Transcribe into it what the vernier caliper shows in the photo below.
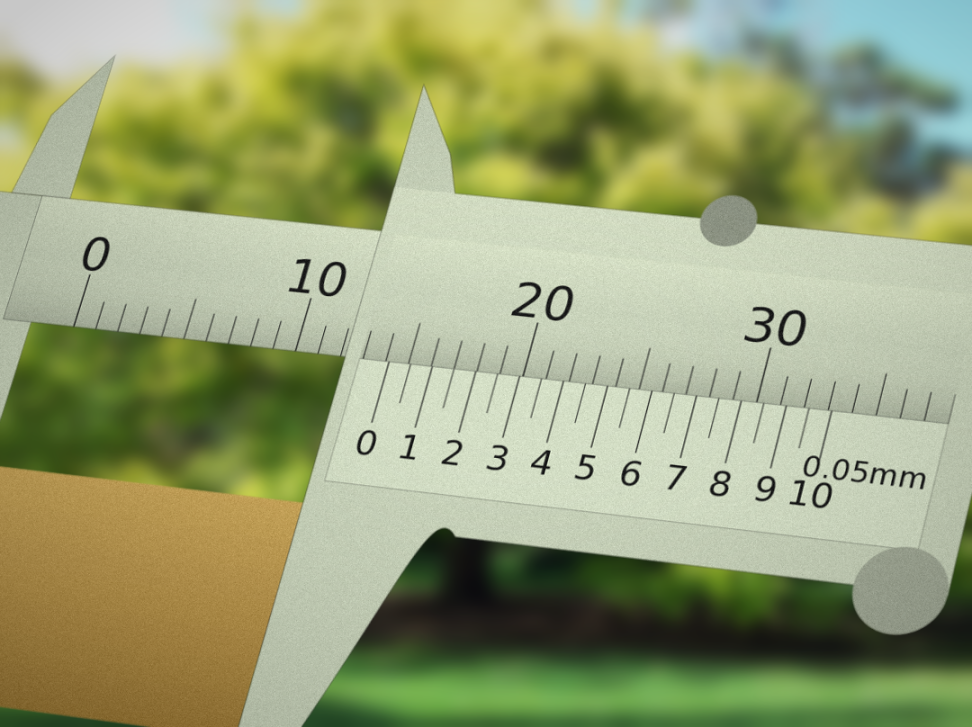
14.15 mm
